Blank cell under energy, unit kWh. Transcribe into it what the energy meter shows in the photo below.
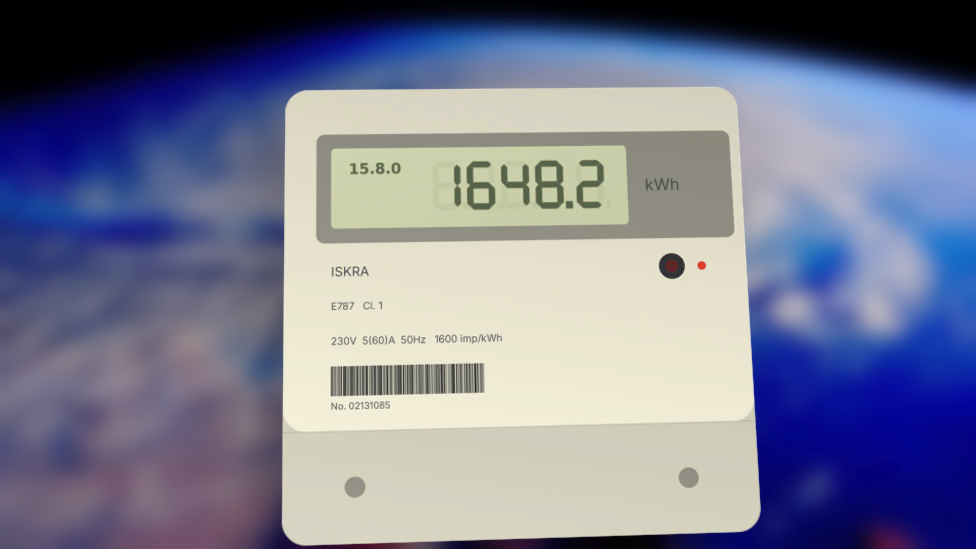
1648.2 kWh
